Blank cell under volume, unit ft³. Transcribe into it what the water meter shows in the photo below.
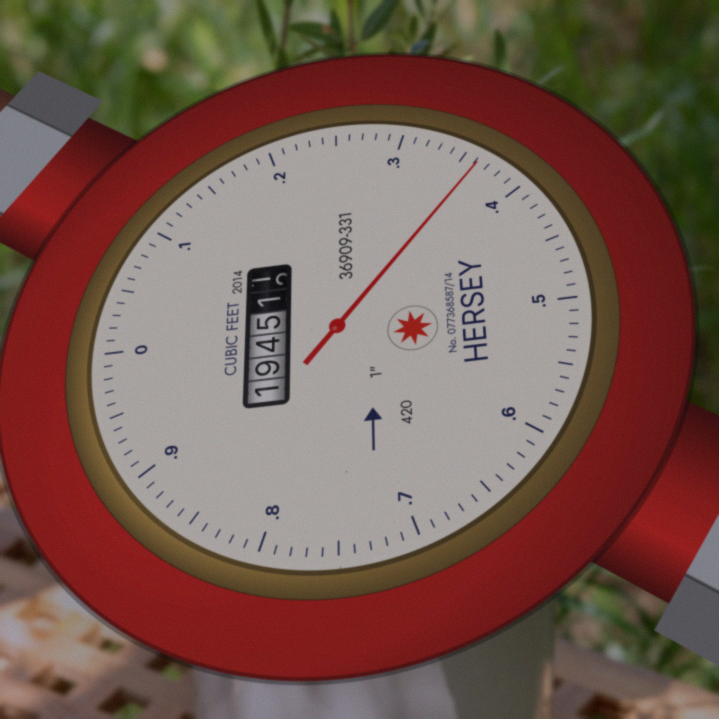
194511.36 ft³
